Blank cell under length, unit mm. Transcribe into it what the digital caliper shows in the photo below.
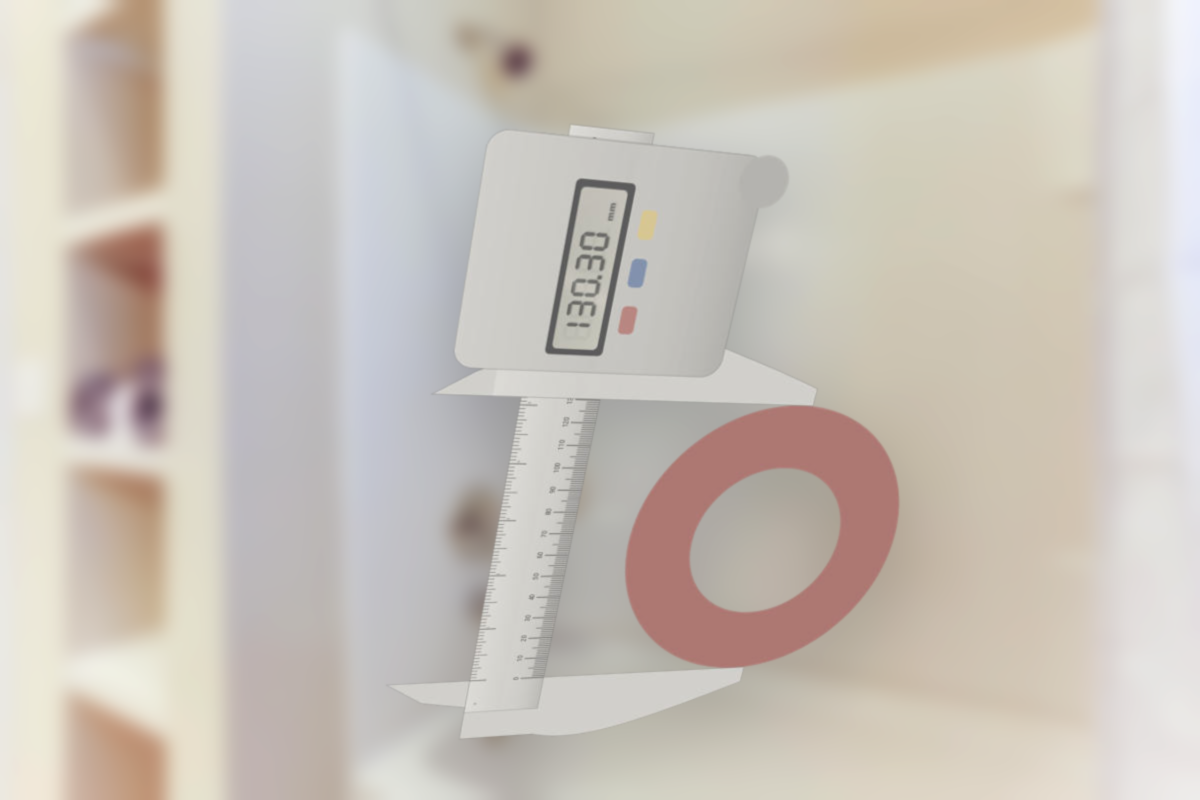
130.30 mm
